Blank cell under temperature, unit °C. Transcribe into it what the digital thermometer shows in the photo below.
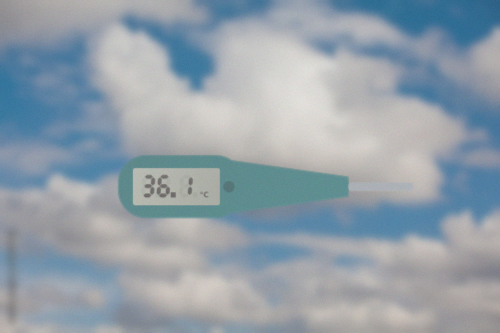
36.1 °C
